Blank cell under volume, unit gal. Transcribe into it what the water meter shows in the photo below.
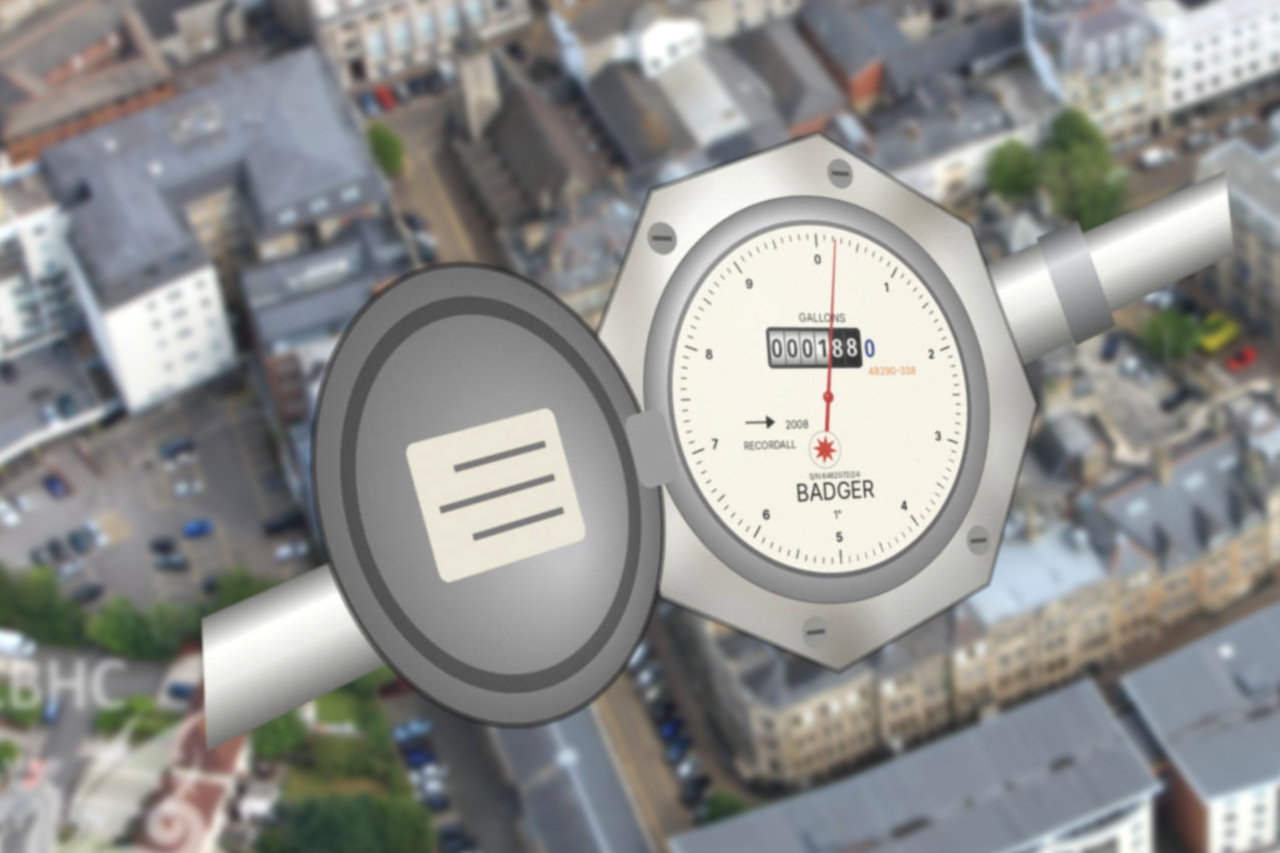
1880.2 gal
